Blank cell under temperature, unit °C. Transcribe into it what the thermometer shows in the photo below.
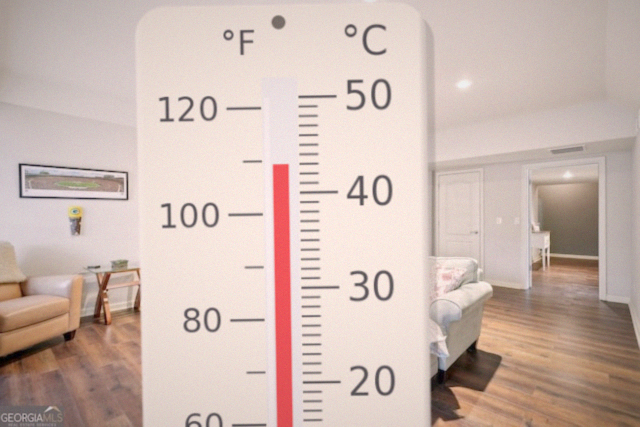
43 °C
